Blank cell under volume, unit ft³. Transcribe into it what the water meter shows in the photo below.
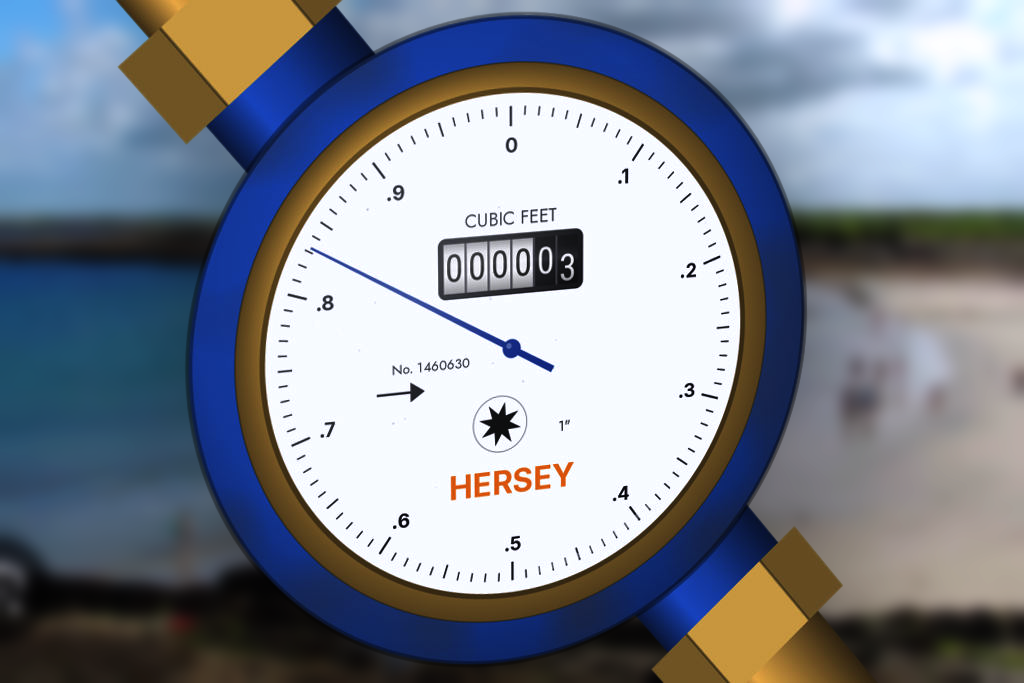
2.83 ft³
